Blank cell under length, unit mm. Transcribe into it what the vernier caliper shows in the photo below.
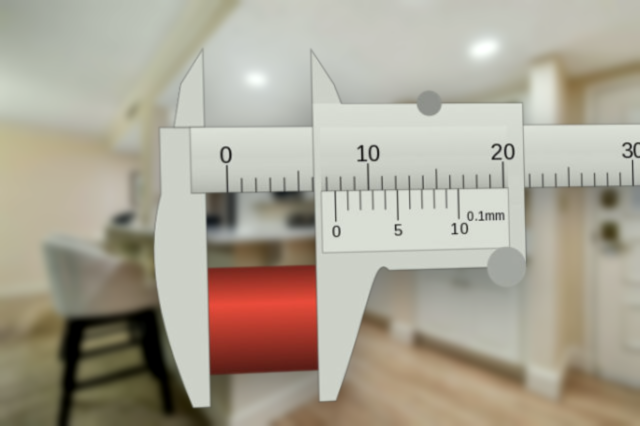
7.6 mm
